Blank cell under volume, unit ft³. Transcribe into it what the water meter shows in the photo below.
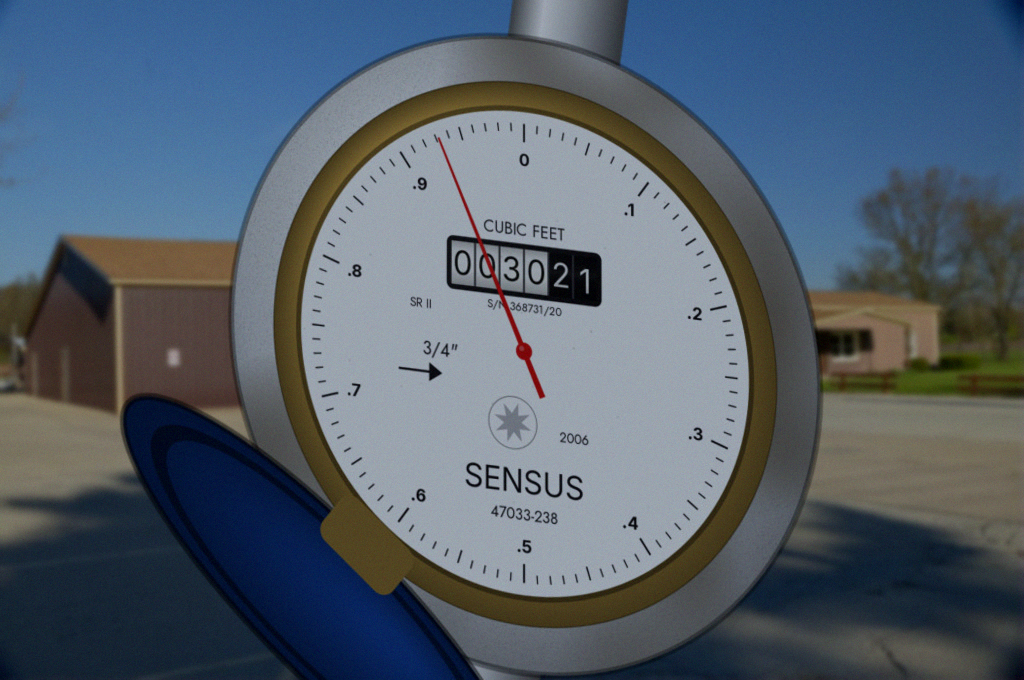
3020.93 ft³
